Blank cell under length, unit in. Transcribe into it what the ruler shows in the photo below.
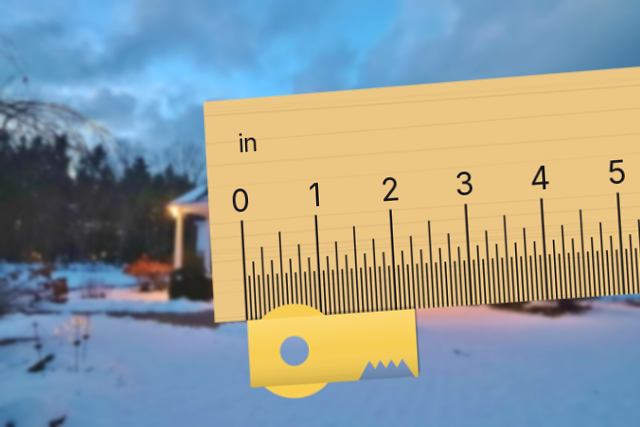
2.25 in
